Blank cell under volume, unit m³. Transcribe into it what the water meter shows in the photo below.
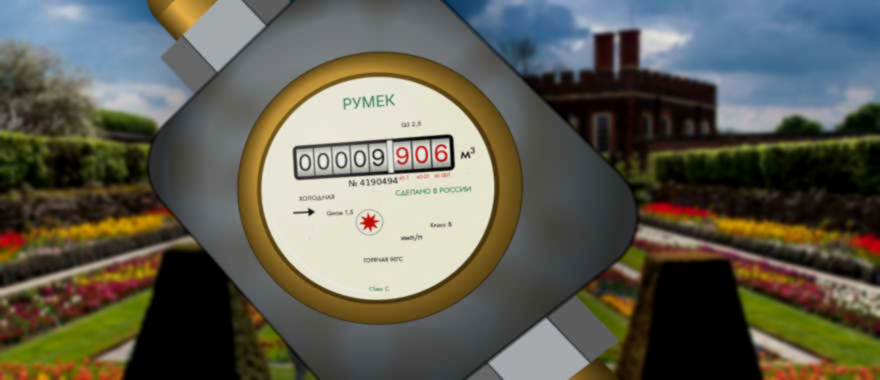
9.906 m³
